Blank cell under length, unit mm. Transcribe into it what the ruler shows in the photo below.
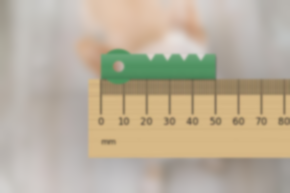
50 mm
